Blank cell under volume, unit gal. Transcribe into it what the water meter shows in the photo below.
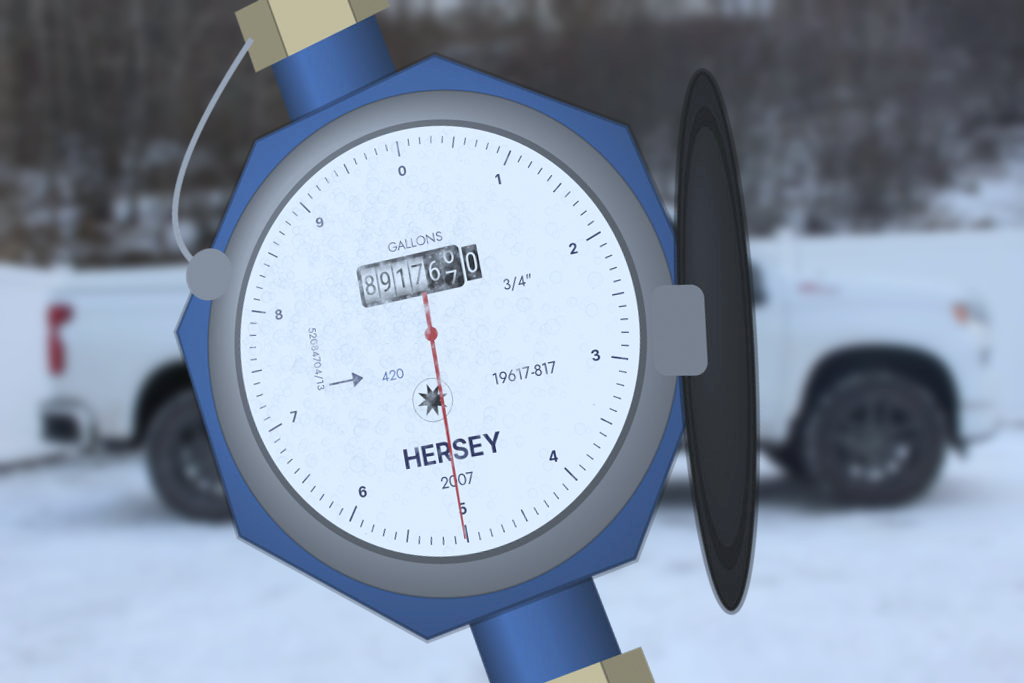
8917665.0 gal
